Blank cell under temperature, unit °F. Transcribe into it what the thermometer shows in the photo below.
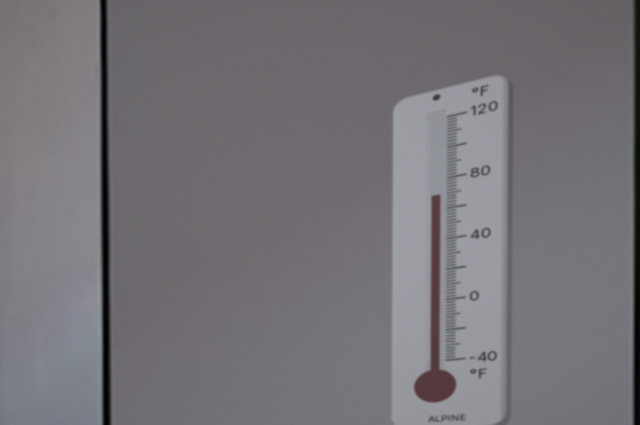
70 °F
